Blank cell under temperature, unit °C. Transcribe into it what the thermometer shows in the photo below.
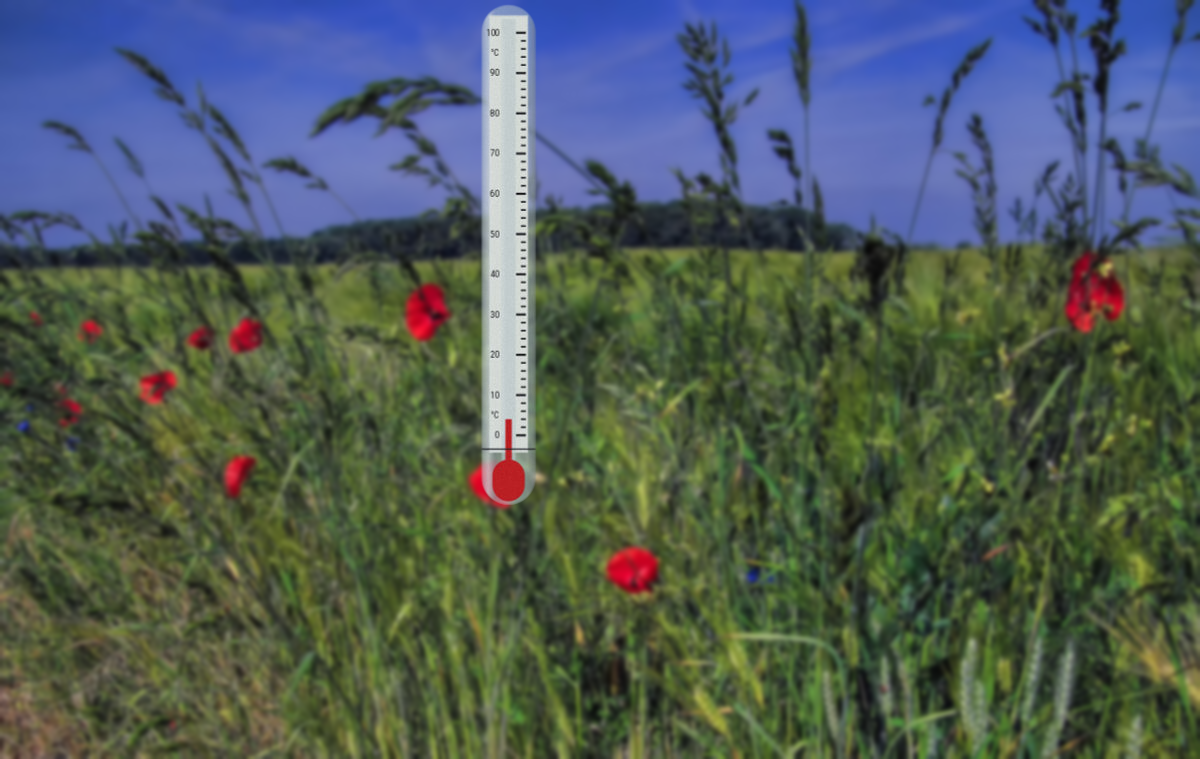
4 °C
